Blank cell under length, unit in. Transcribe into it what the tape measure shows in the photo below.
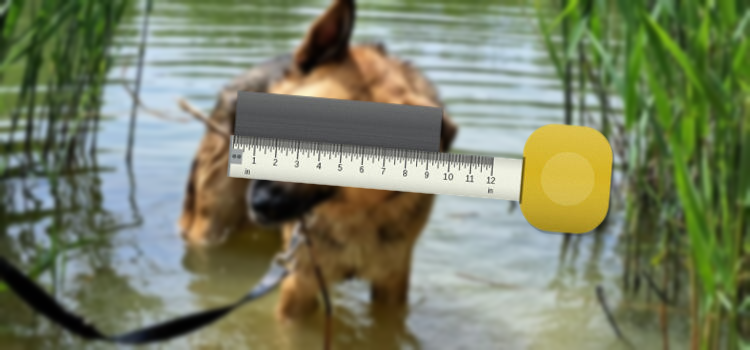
9.5 in
